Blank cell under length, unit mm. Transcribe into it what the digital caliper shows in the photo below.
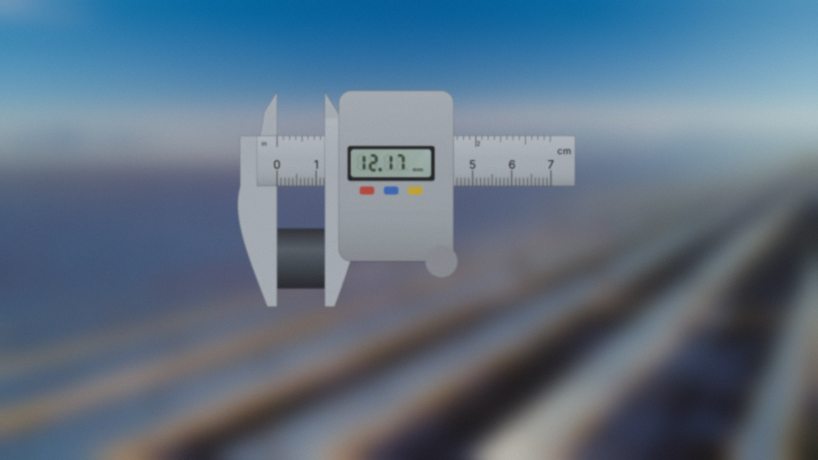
12.17 mm
